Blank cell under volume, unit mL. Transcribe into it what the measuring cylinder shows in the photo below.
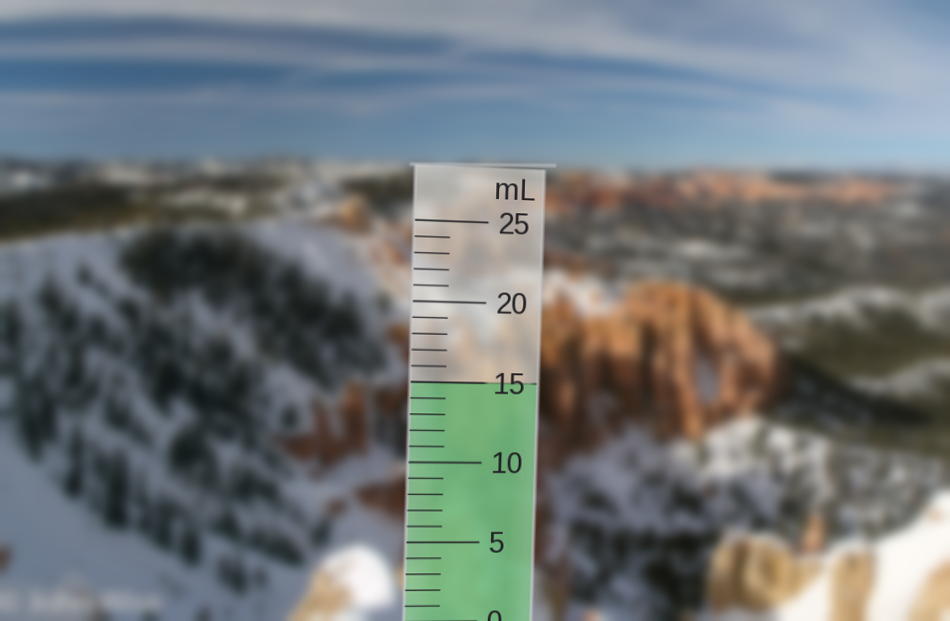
15 mL
